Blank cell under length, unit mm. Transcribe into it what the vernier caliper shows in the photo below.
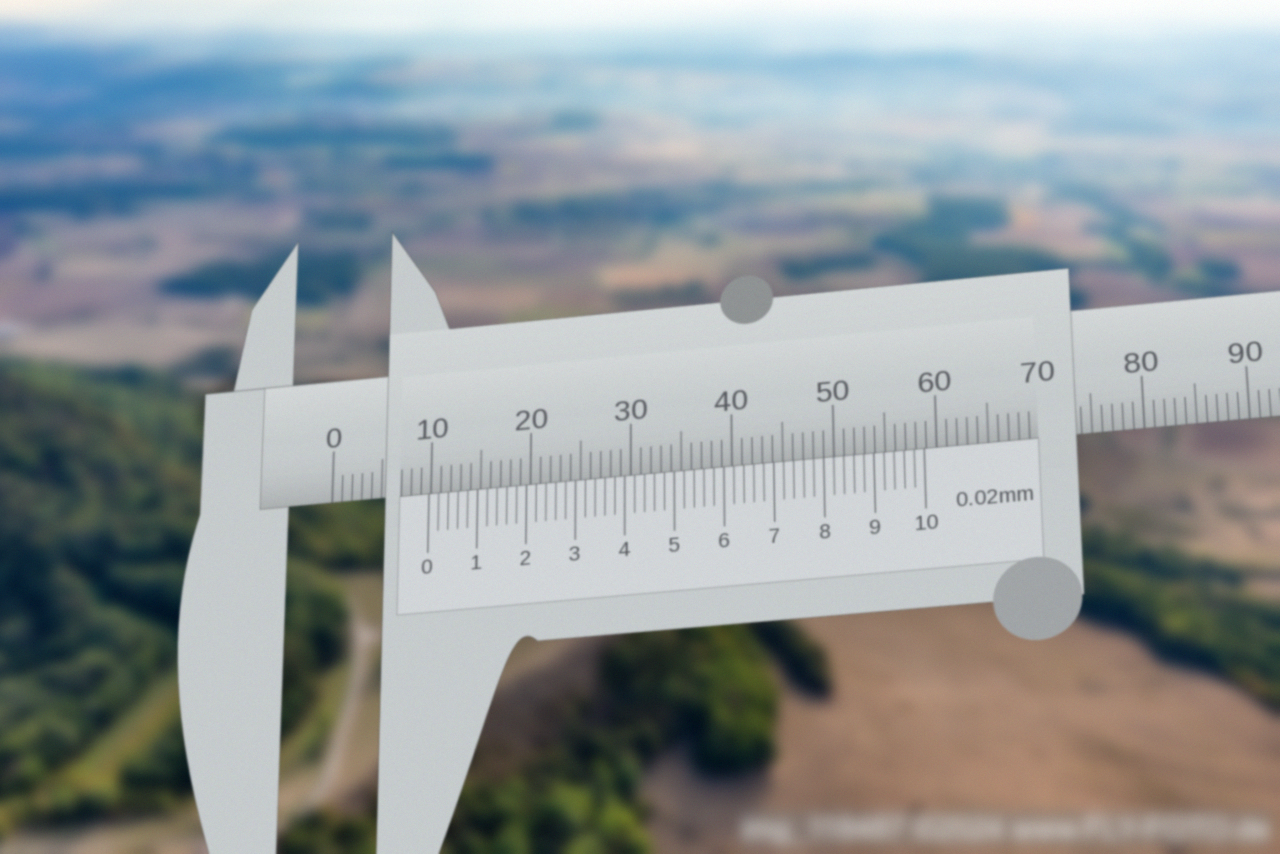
9.8 mm
